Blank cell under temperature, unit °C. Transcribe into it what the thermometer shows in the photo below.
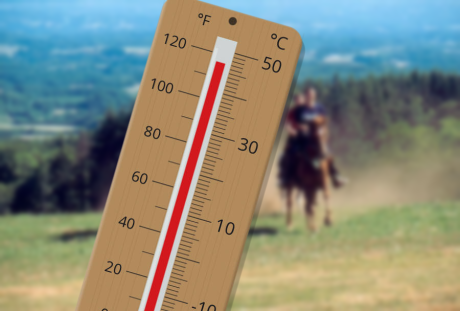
47 °C
